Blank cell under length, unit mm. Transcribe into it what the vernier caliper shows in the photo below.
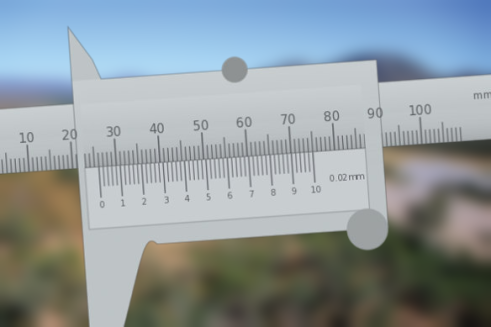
26.0 mm
